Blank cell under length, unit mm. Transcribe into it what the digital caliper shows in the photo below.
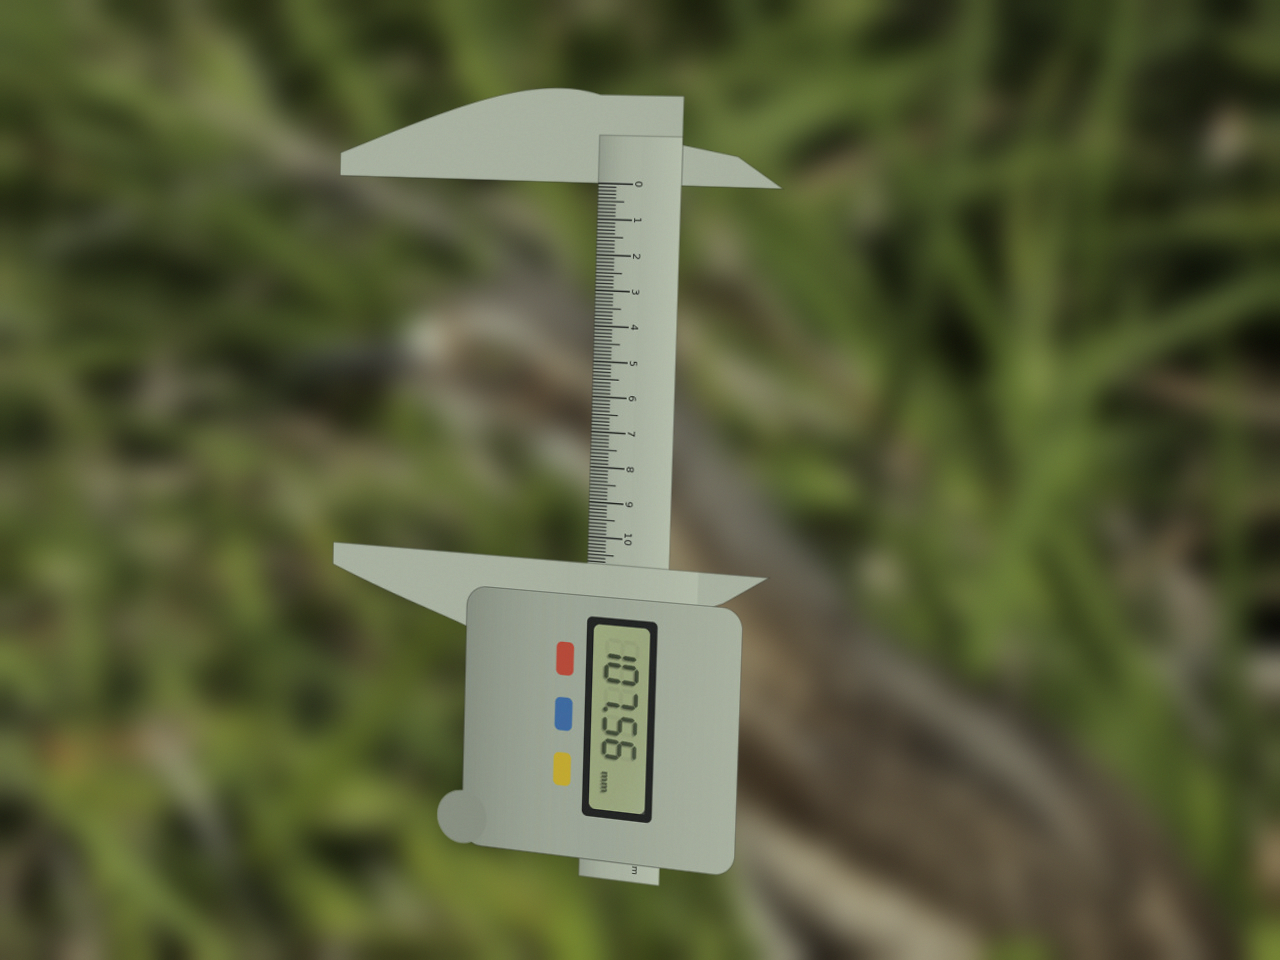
107.56 mm
